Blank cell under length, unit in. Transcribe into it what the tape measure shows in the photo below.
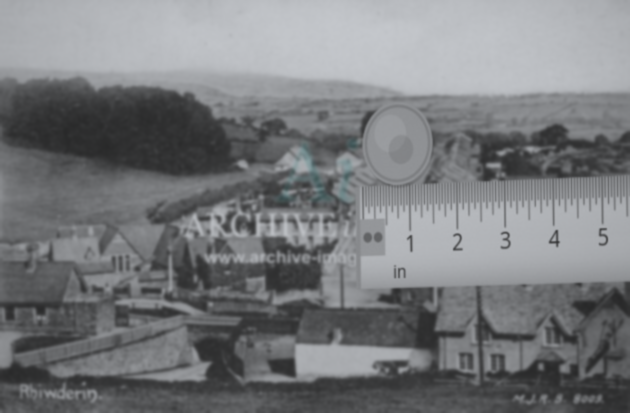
1.5 in
